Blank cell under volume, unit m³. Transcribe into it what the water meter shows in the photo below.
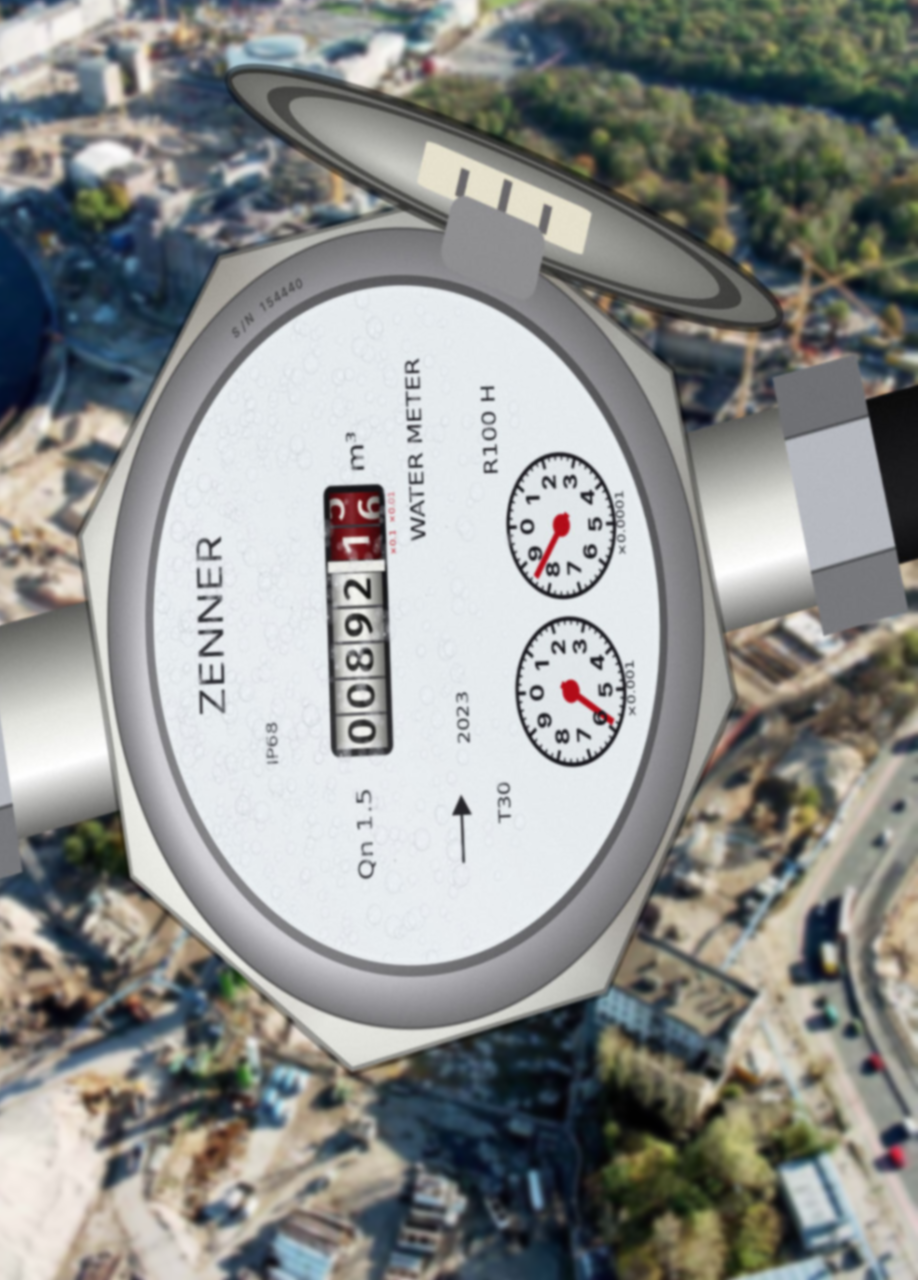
892.1558 m³
